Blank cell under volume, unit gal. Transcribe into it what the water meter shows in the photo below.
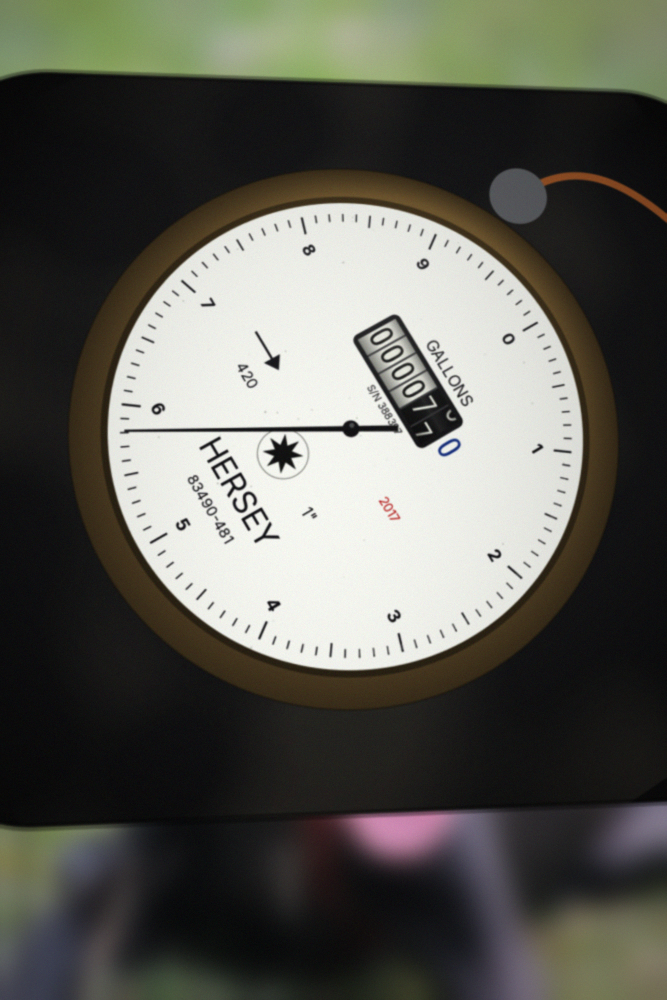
765.8 gal
